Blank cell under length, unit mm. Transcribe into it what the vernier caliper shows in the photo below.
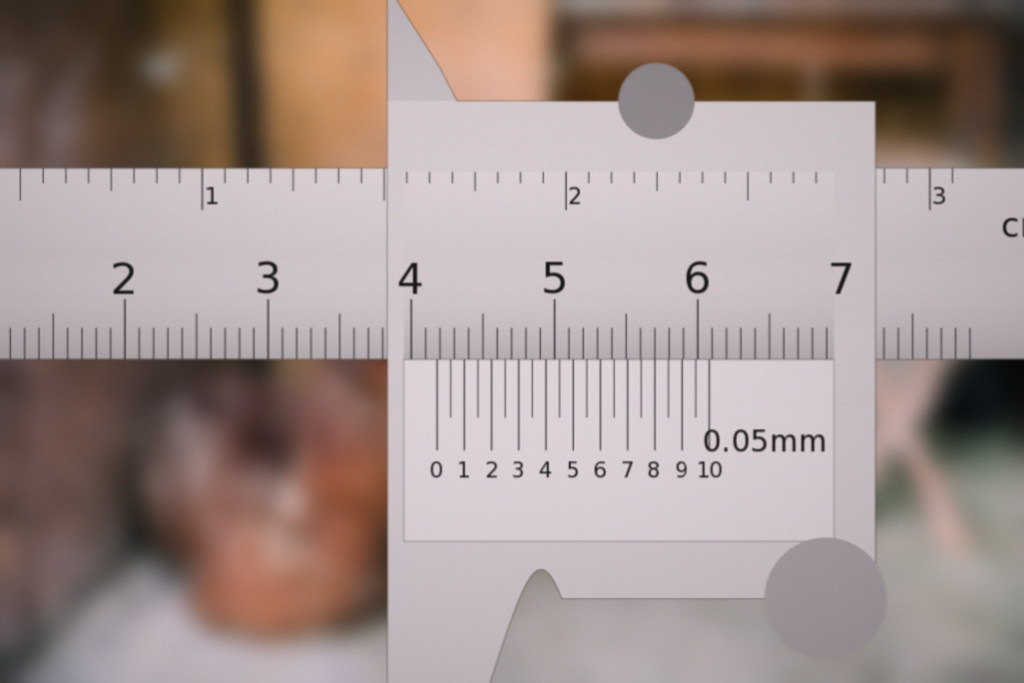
41.8 mm
